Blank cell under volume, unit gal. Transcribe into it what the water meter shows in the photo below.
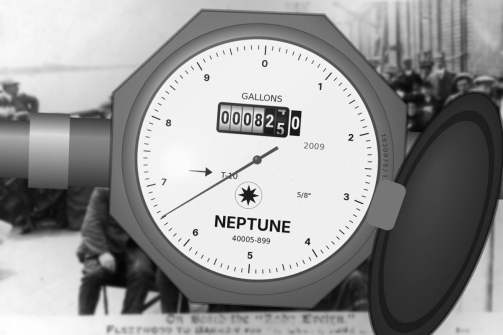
8246.5 gal
